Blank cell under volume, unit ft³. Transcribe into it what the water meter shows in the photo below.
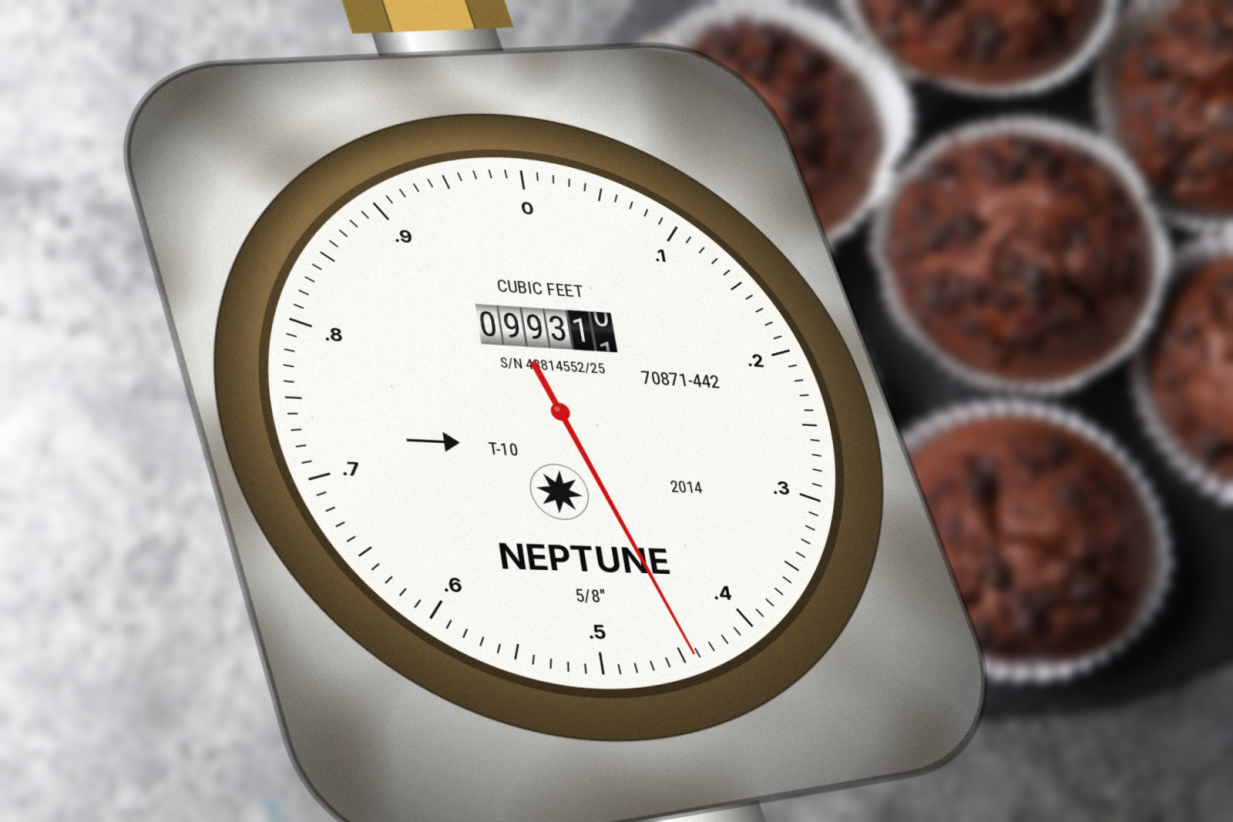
99310.44 ft³
